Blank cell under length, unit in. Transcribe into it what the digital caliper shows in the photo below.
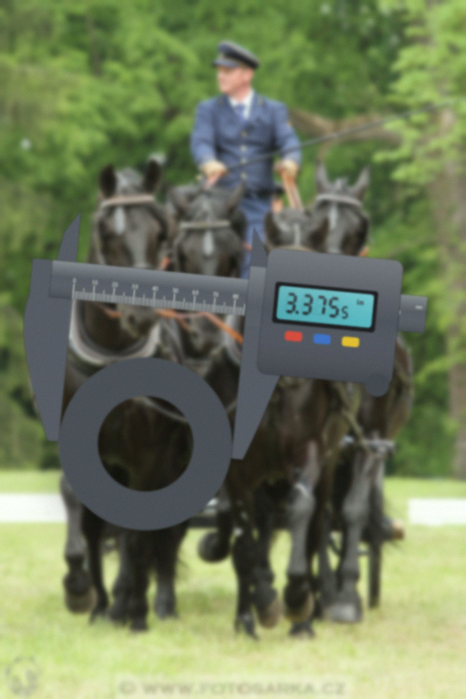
3.3755 in
